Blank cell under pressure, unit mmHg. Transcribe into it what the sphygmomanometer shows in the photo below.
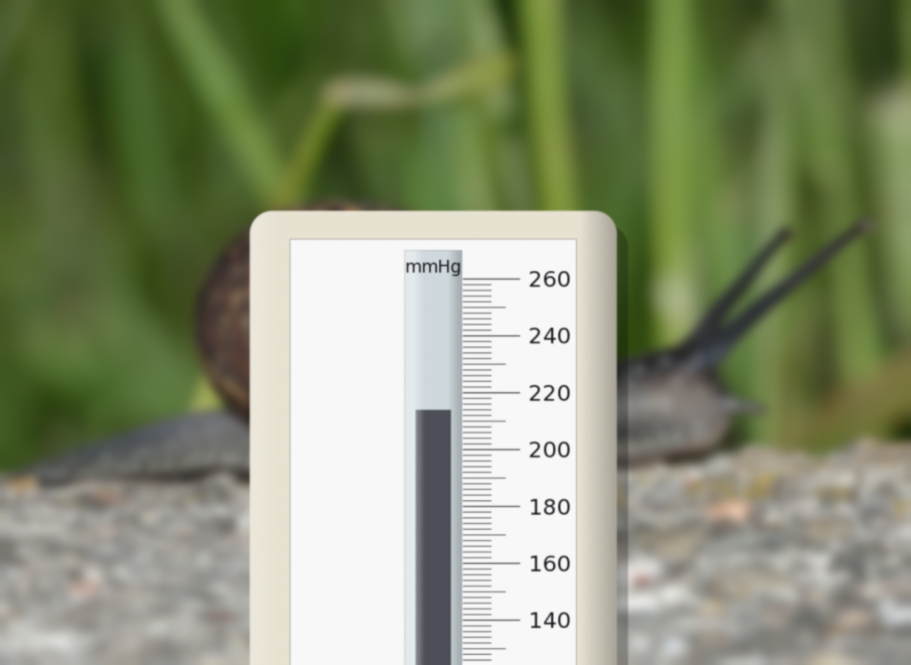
214 mmHg
